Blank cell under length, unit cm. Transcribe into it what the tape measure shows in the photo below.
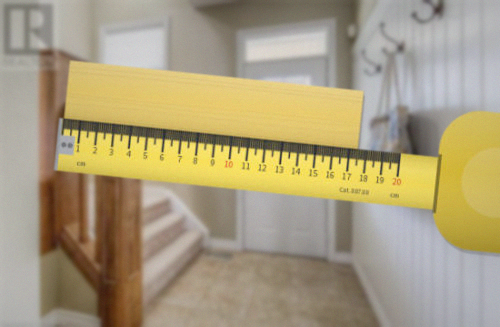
17.5 cm
